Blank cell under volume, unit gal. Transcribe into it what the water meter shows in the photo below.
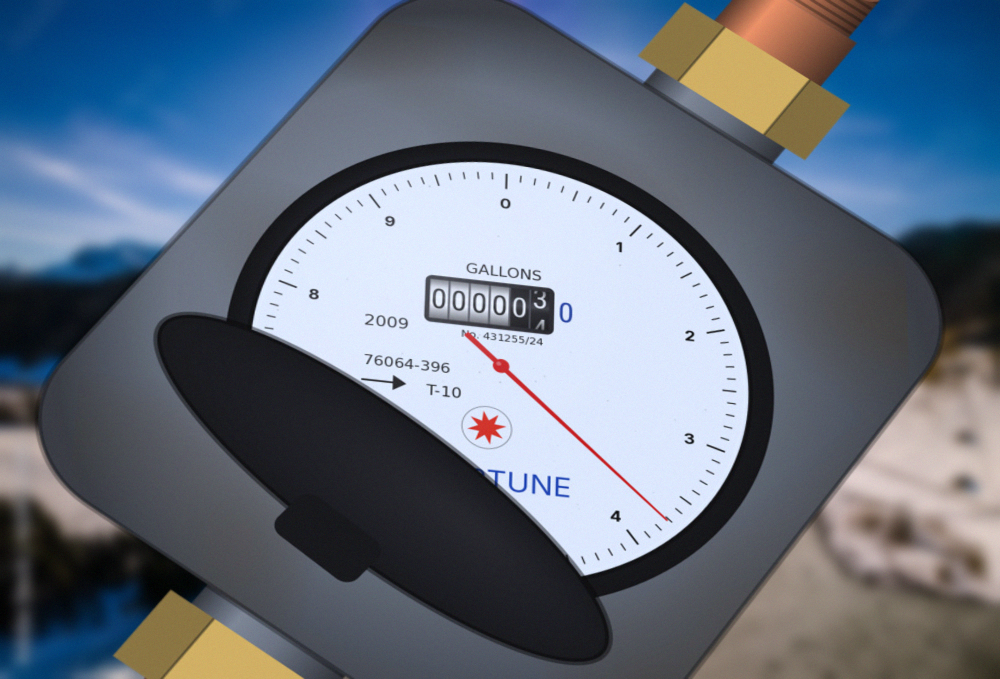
33.7 gal
